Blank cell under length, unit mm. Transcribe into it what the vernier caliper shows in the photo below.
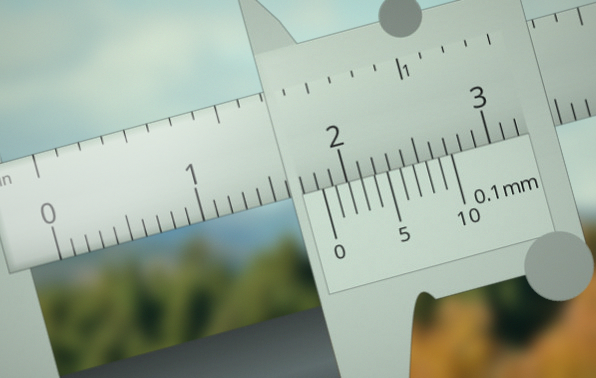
18.3 mm
